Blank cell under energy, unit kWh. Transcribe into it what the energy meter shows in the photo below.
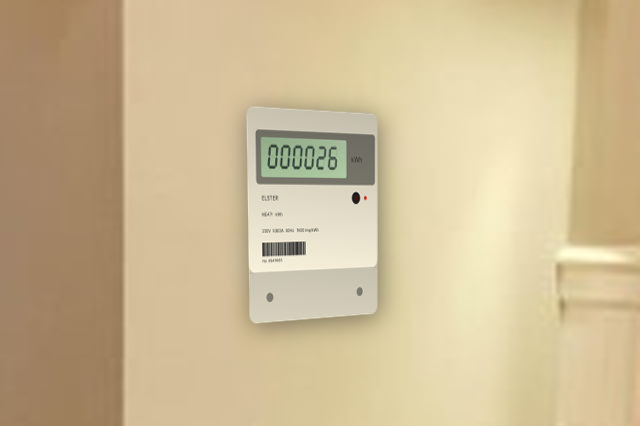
26 kWh
